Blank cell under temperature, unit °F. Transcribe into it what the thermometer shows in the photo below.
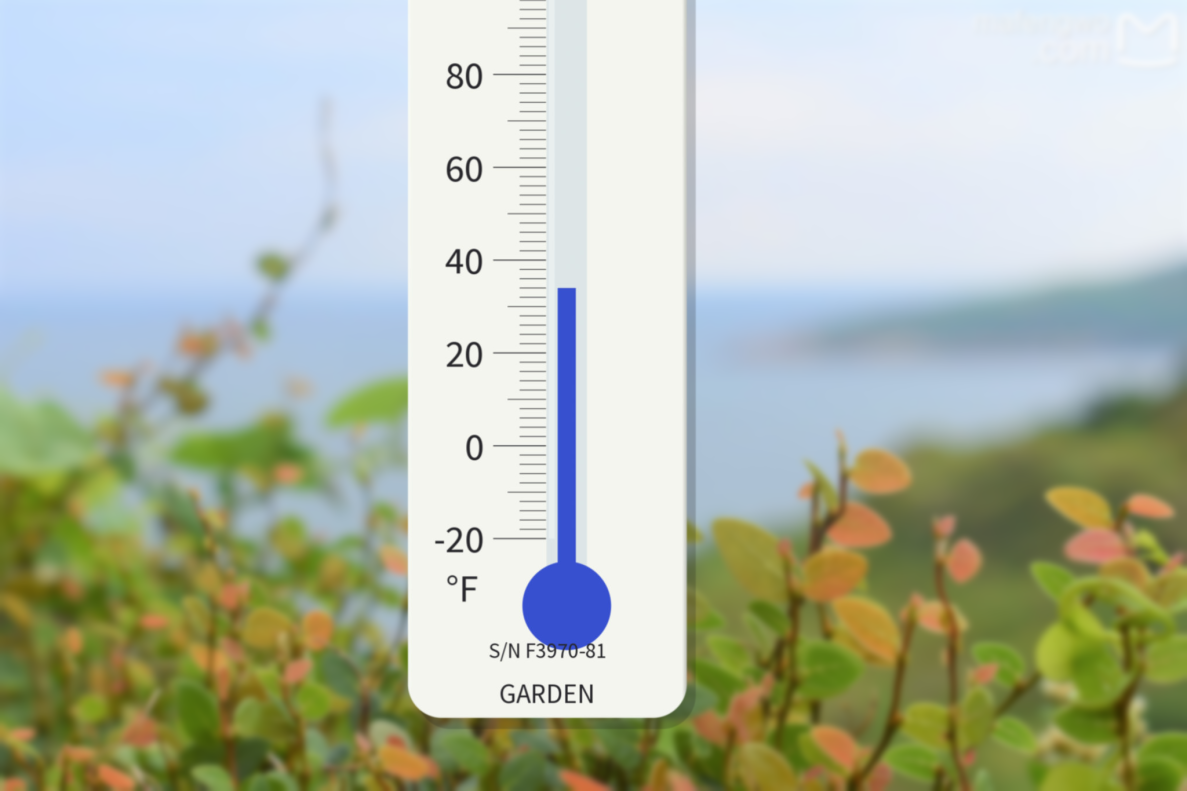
34 °F
